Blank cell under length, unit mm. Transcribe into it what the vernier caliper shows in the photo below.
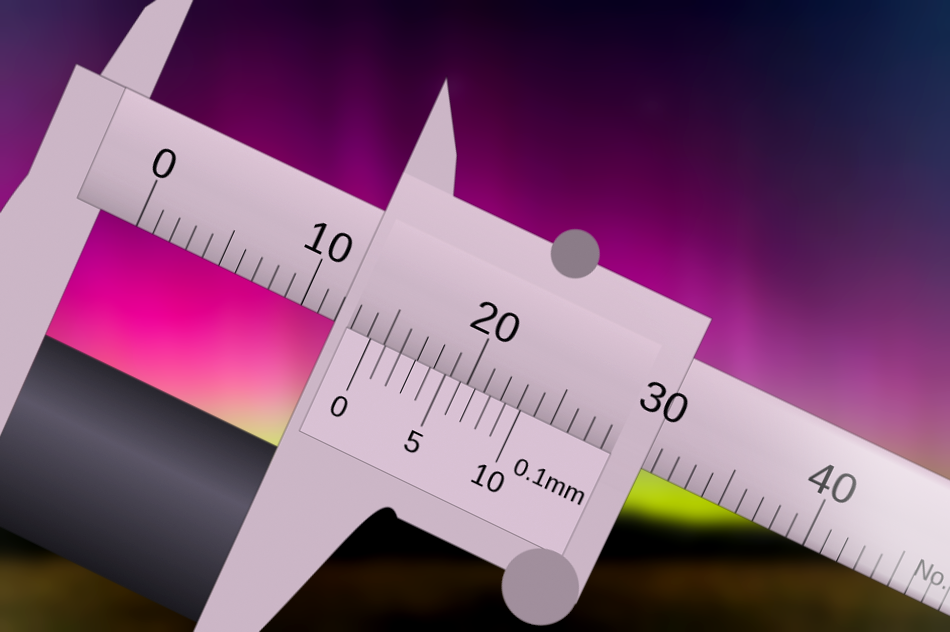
14.2 mm
